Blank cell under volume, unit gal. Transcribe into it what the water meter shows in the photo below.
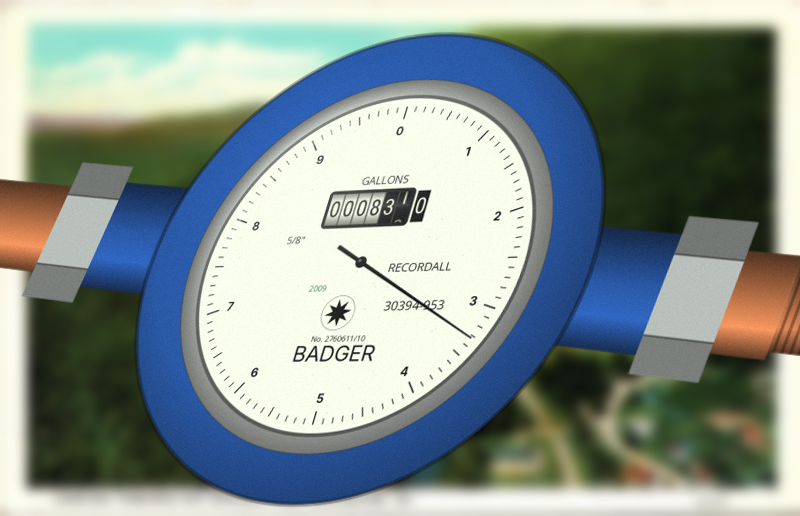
8313.3 gal
